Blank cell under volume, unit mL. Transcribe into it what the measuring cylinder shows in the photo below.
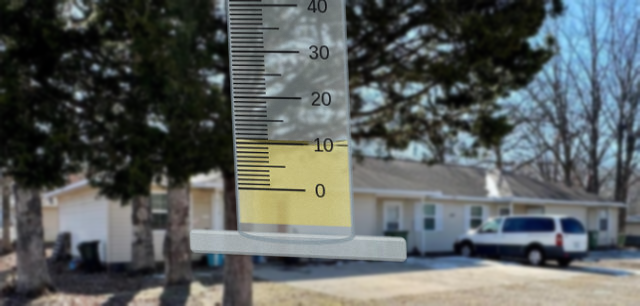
10 mL
